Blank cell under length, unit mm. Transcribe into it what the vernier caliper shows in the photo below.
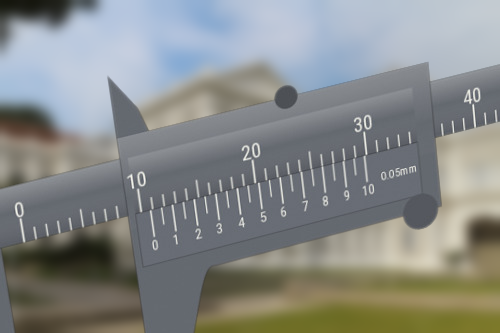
10.8 mm
